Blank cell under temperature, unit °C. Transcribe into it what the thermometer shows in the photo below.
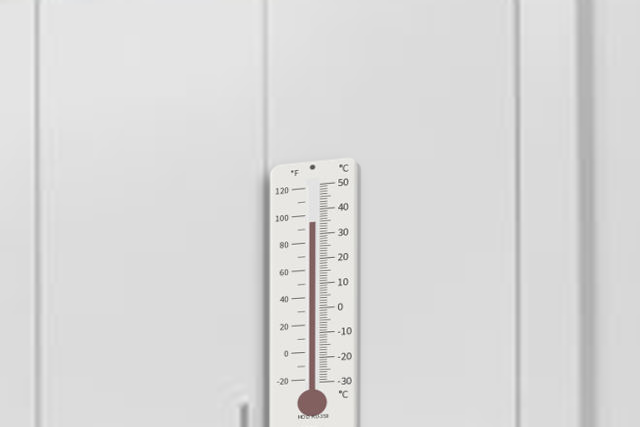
35 °C
